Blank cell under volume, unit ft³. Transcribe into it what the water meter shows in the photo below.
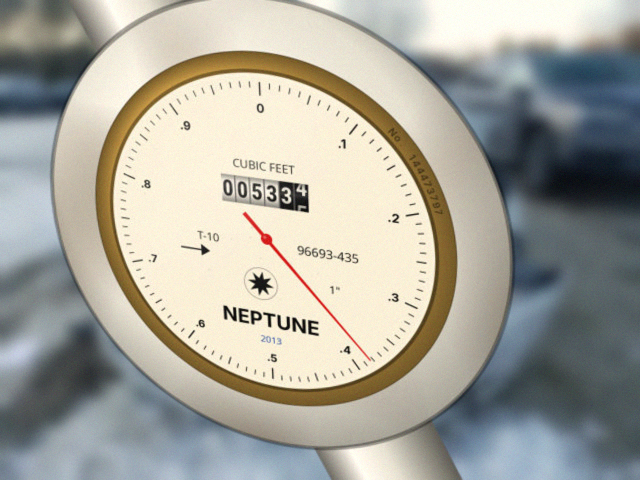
5334.38 ft³
